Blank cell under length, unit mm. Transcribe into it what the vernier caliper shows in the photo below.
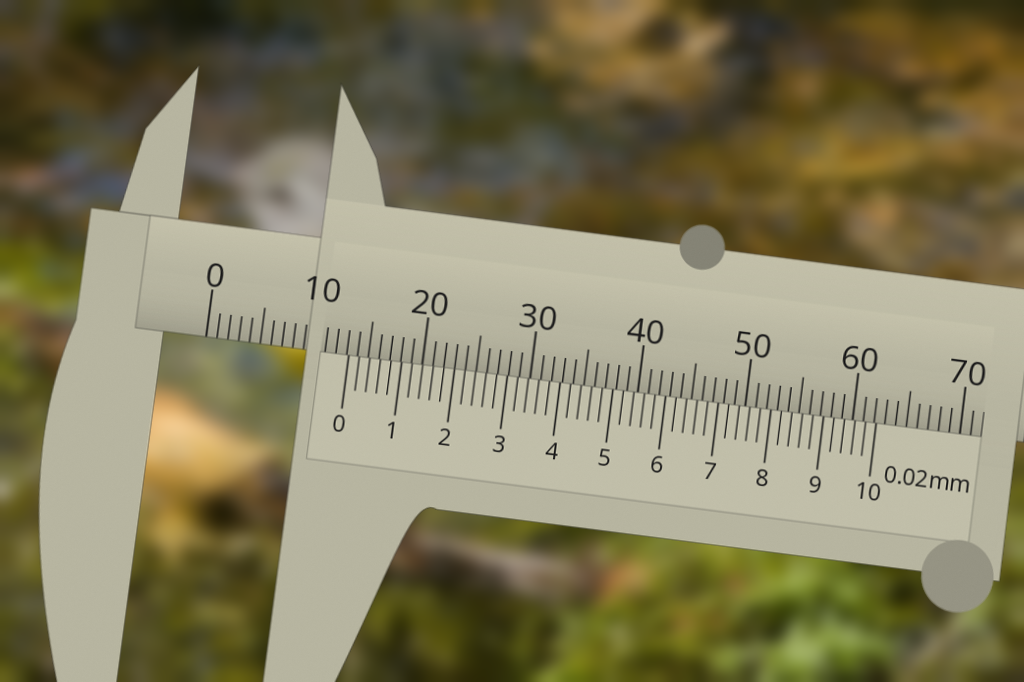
13.2 mm
